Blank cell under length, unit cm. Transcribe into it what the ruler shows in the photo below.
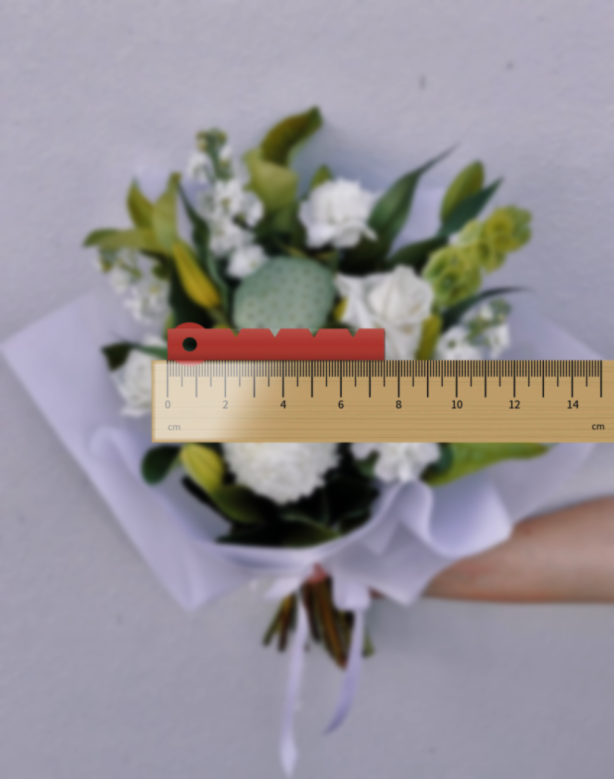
7.5 cm
